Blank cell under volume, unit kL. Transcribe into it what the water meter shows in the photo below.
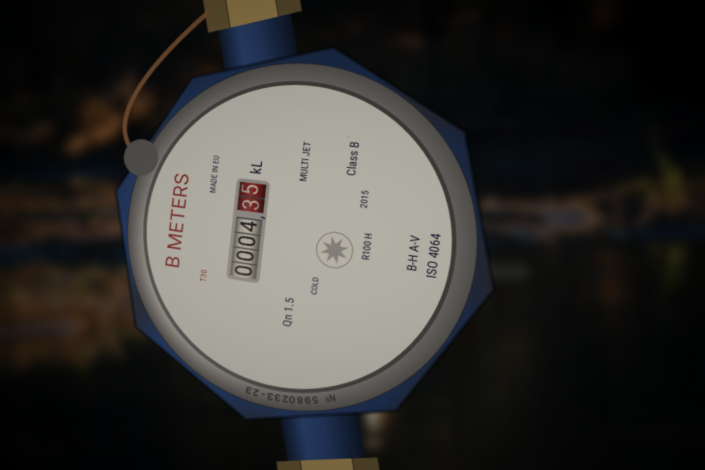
4.35 kL
